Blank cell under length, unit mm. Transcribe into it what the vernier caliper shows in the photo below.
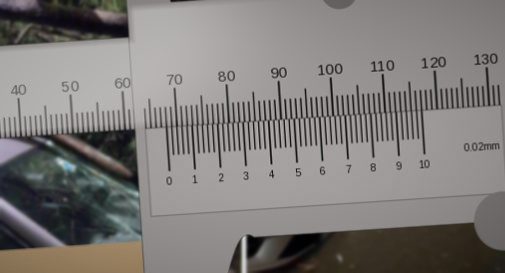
68.0 mm
